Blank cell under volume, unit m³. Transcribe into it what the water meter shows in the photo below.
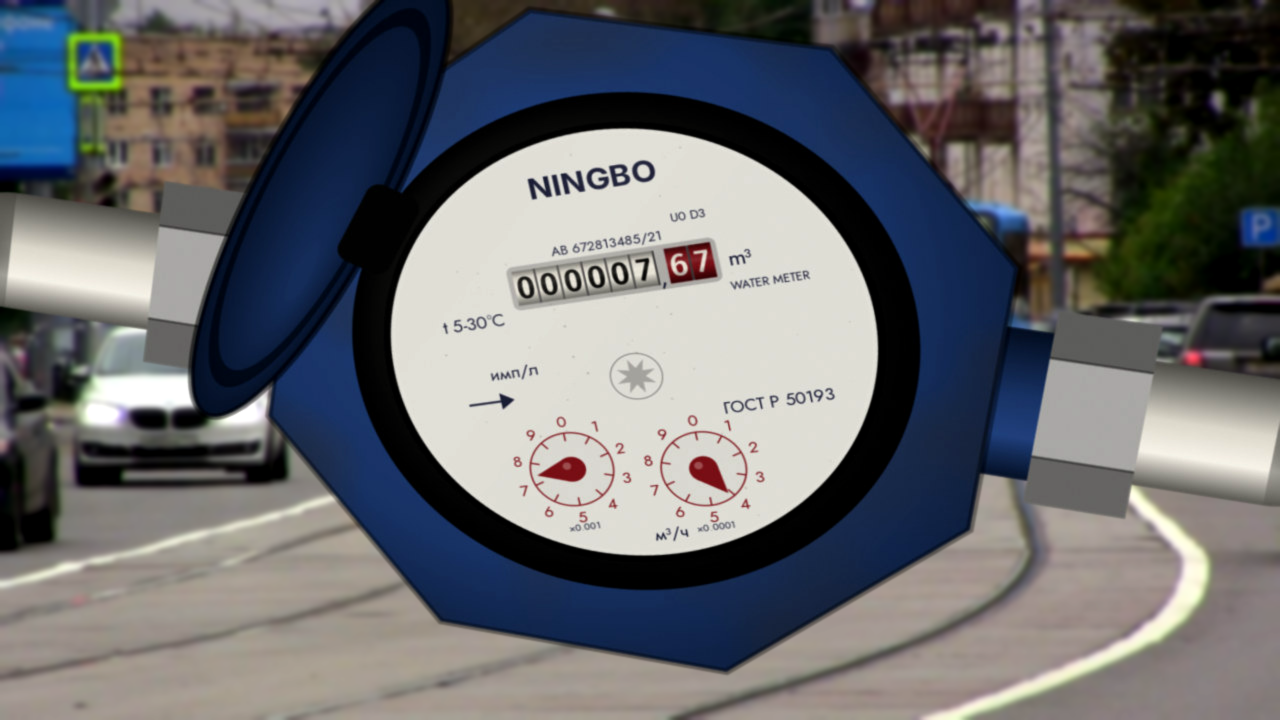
7.6774 m³
